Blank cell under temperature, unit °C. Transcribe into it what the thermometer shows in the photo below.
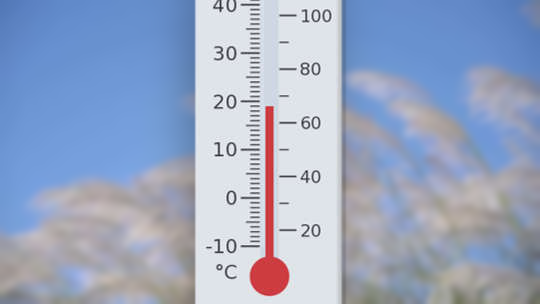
19 °C
